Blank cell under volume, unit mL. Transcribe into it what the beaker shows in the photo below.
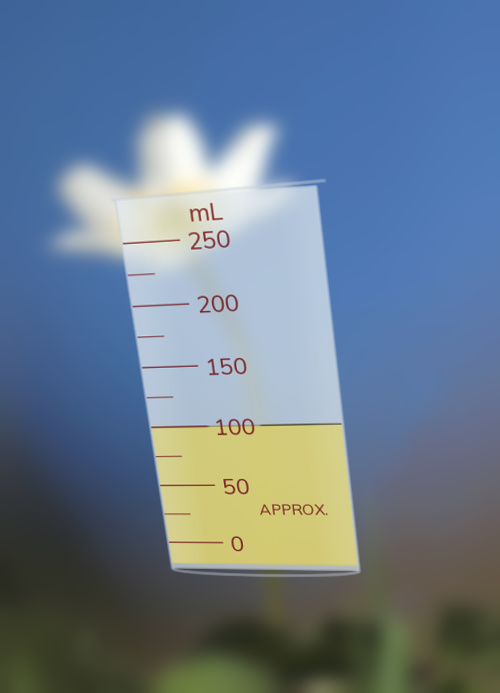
100 mL
